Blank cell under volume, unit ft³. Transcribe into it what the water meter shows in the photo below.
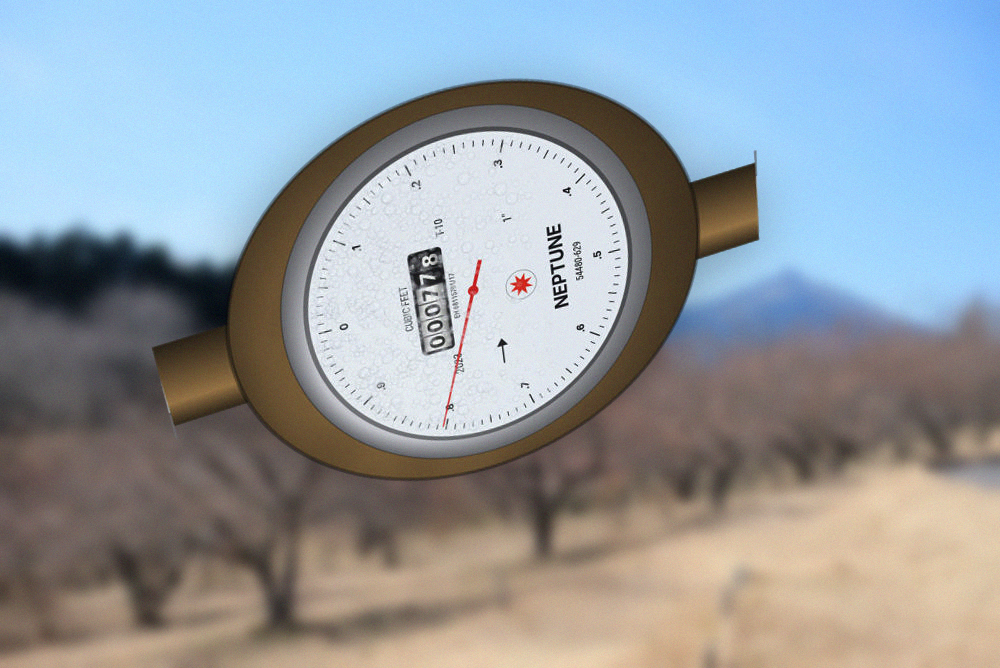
777.80 ft³
